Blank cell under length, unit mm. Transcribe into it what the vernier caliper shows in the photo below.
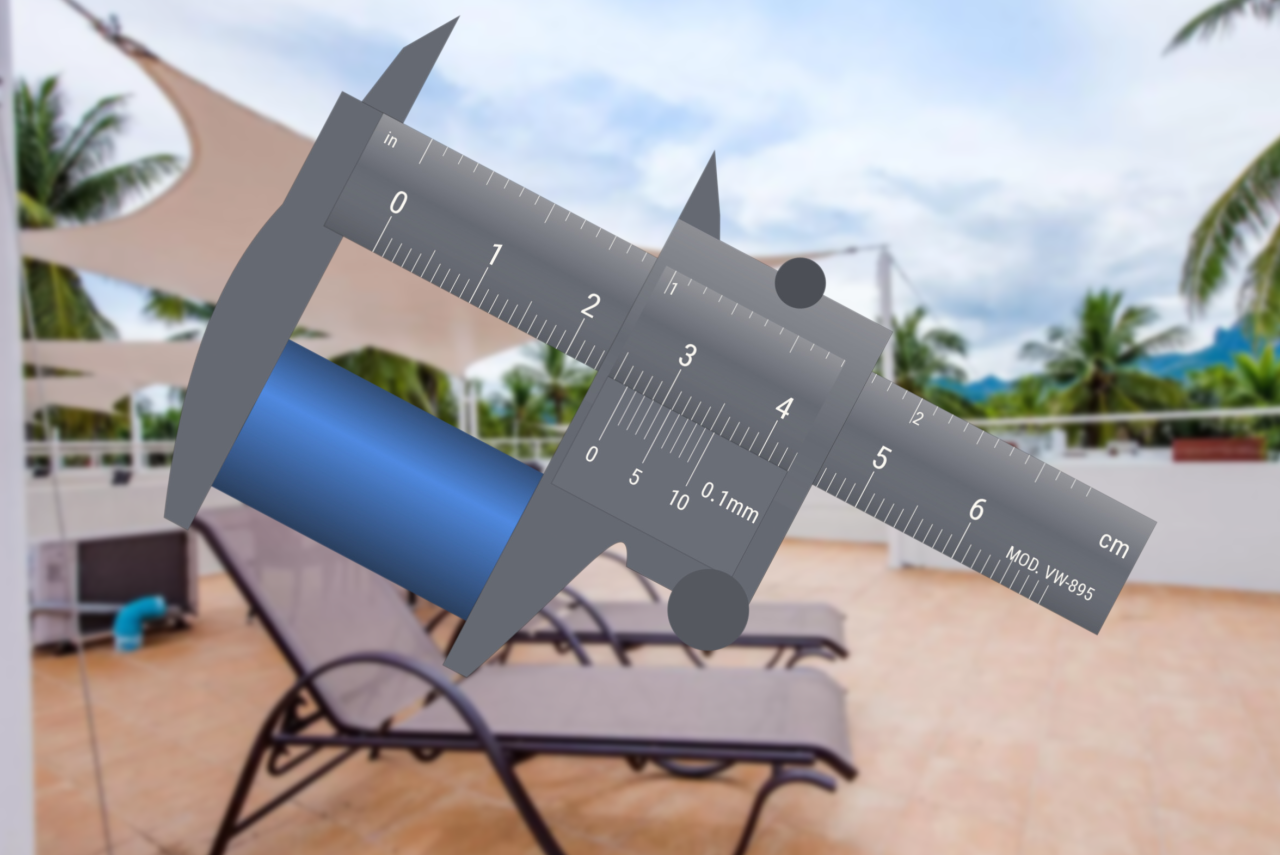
26.4 mm
